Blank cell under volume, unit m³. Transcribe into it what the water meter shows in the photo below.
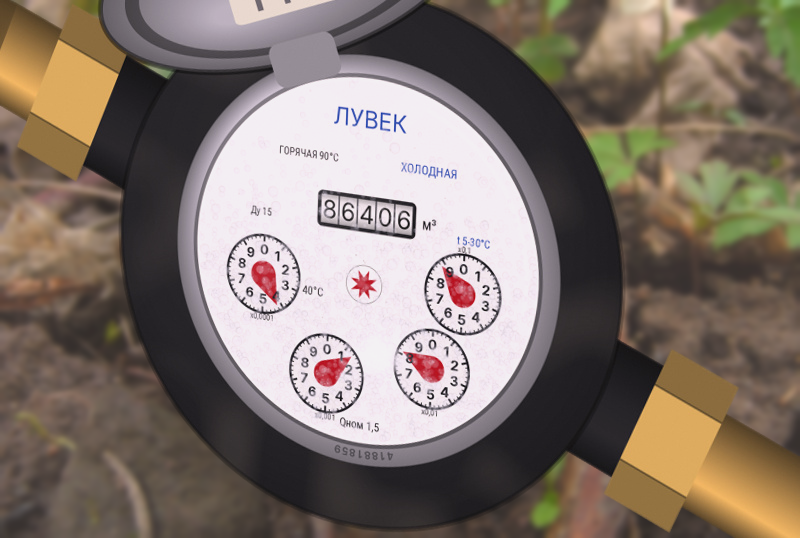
86406.8814 m³
